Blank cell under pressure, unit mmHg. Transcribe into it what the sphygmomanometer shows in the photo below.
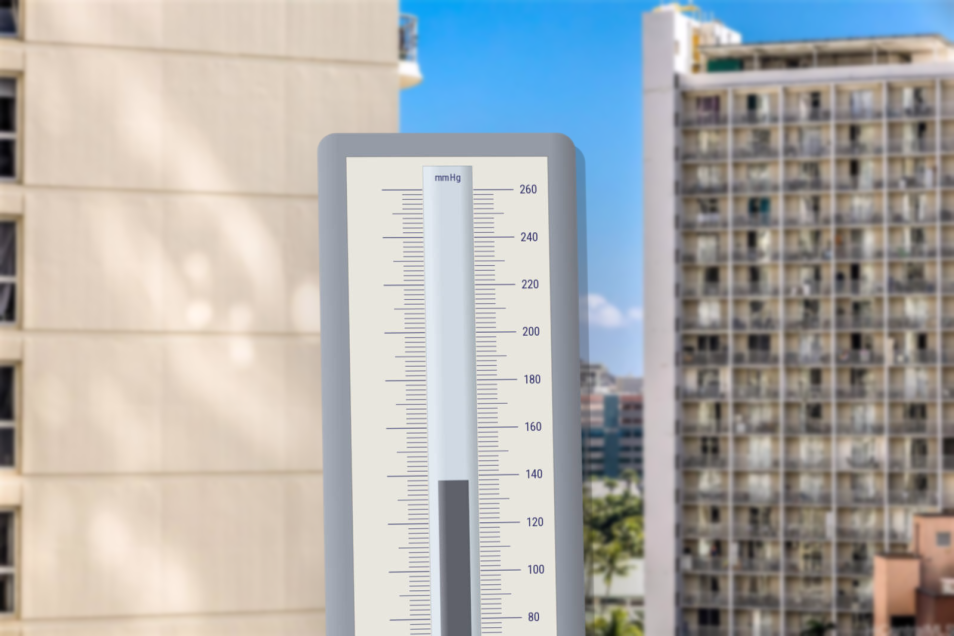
138 mmHg
